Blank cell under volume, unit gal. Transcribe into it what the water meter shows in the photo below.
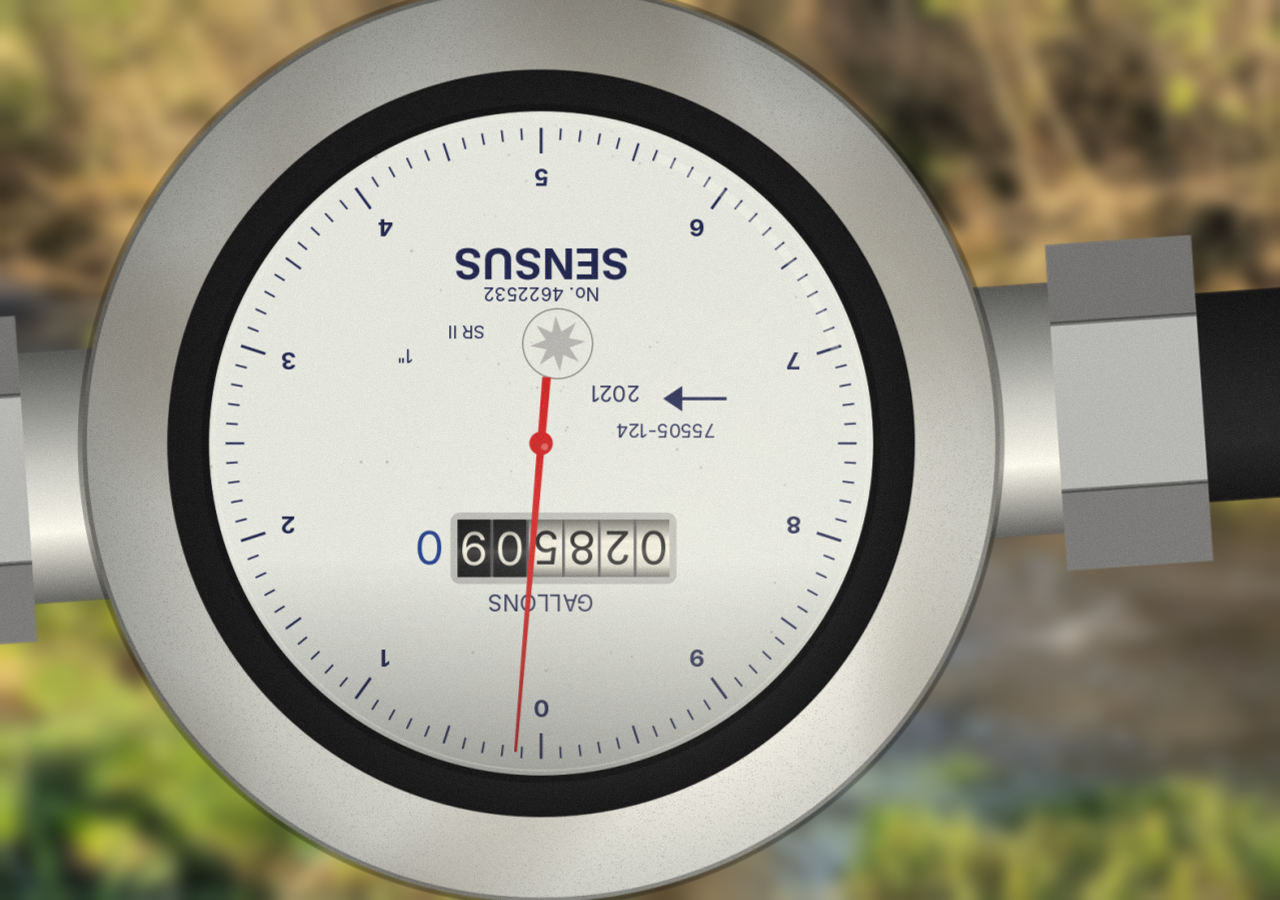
285090.1 gal
